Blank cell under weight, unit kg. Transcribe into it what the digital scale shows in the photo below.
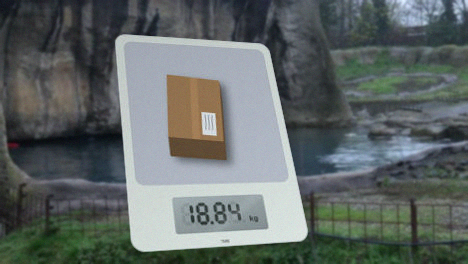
18.84 kg
